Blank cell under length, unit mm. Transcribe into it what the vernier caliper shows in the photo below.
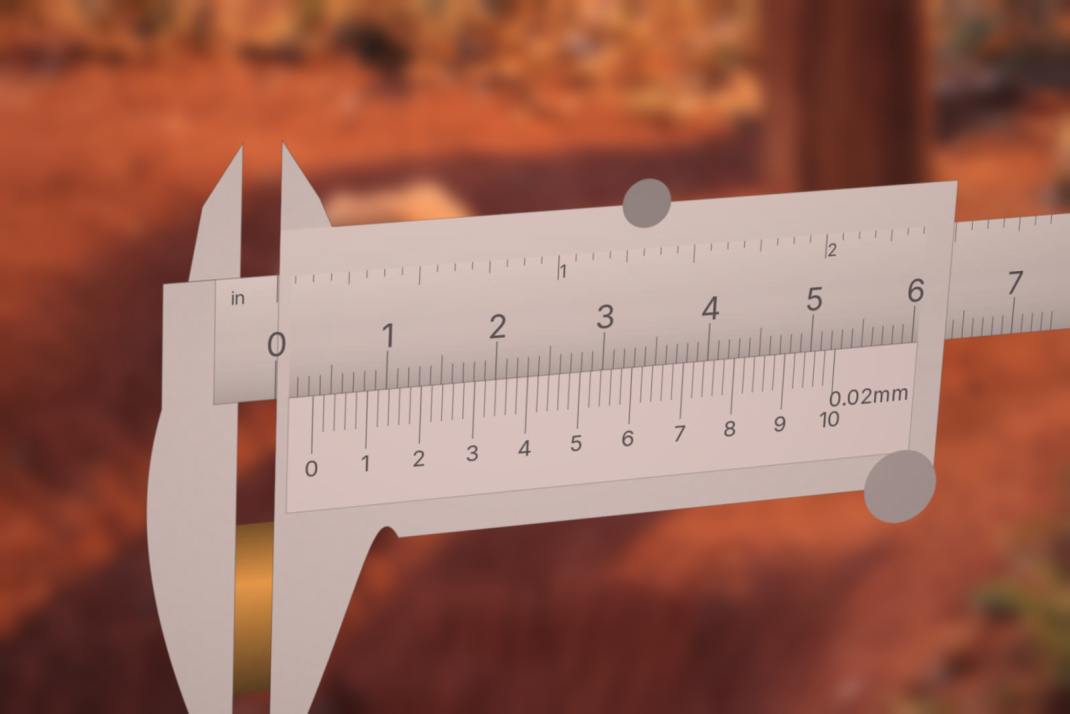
3.4 mm
